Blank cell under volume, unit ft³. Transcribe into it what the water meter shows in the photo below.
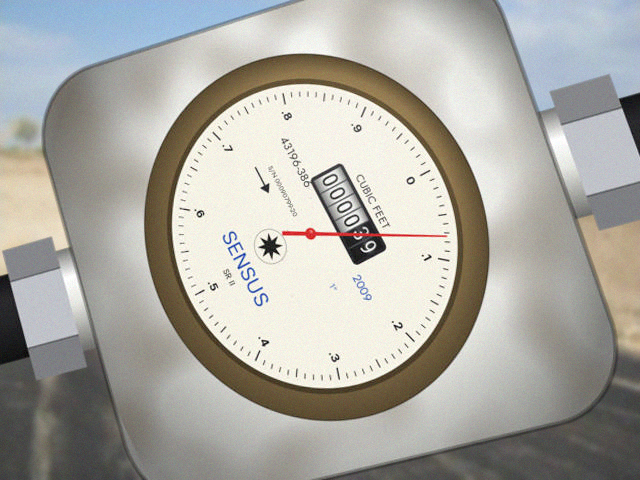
39.07 ft³
